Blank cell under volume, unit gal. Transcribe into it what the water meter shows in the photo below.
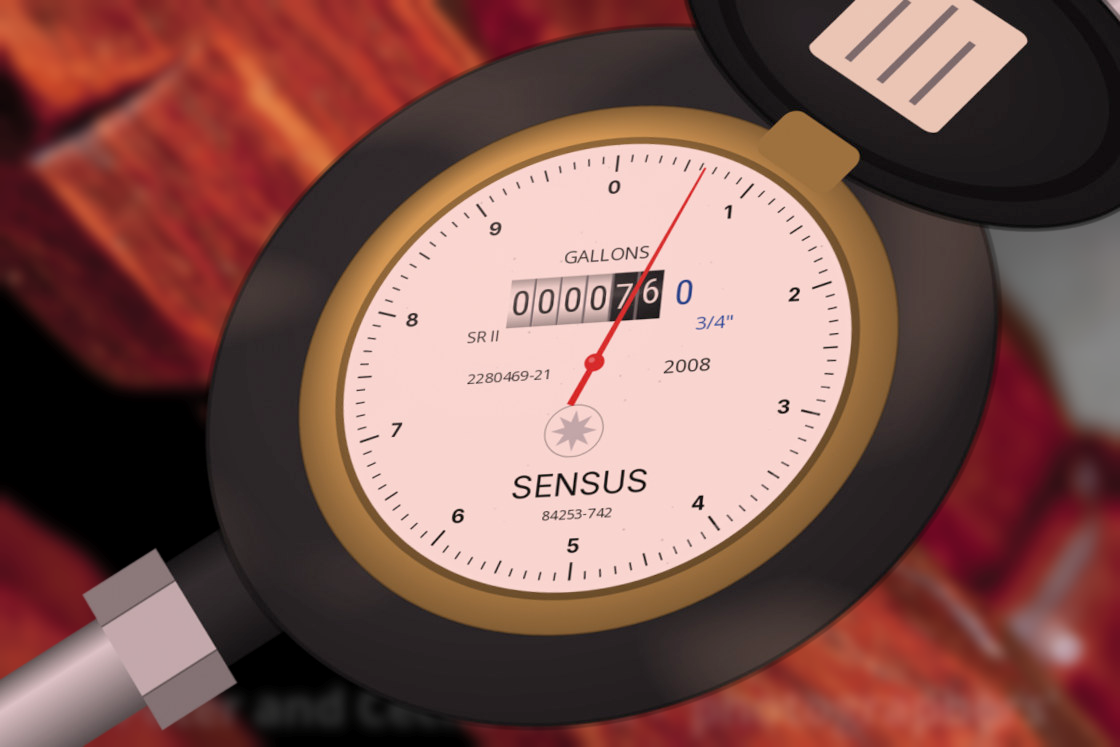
760.6 gal
